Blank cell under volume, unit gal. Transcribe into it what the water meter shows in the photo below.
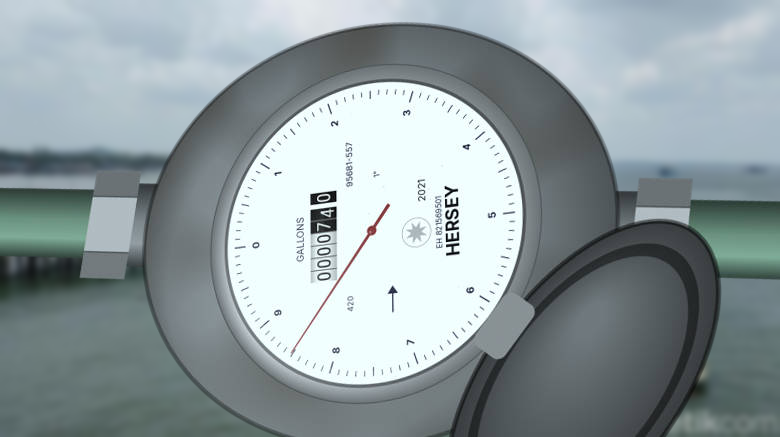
738.5 gal
